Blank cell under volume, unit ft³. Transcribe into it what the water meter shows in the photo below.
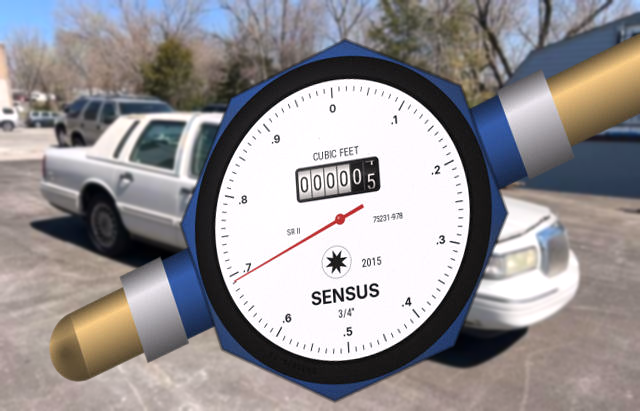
4.69 ft³
